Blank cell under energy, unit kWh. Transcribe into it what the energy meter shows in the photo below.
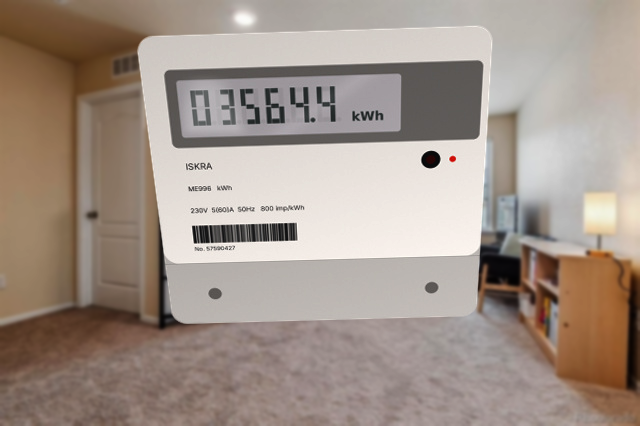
3564.4 kWh
